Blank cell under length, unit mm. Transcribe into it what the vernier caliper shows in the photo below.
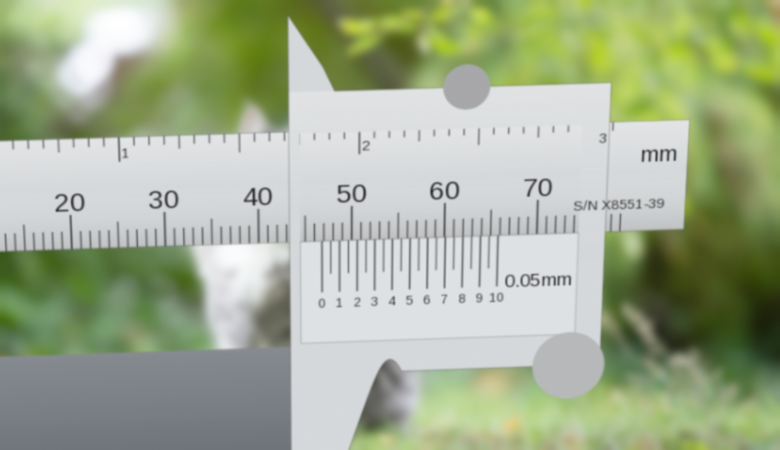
46.8 mm
